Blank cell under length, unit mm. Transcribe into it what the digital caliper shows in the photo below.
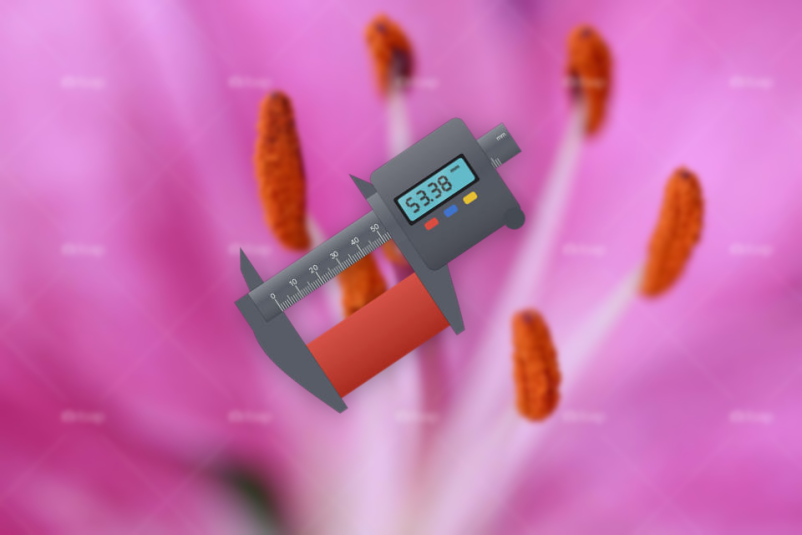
53.38 mm
